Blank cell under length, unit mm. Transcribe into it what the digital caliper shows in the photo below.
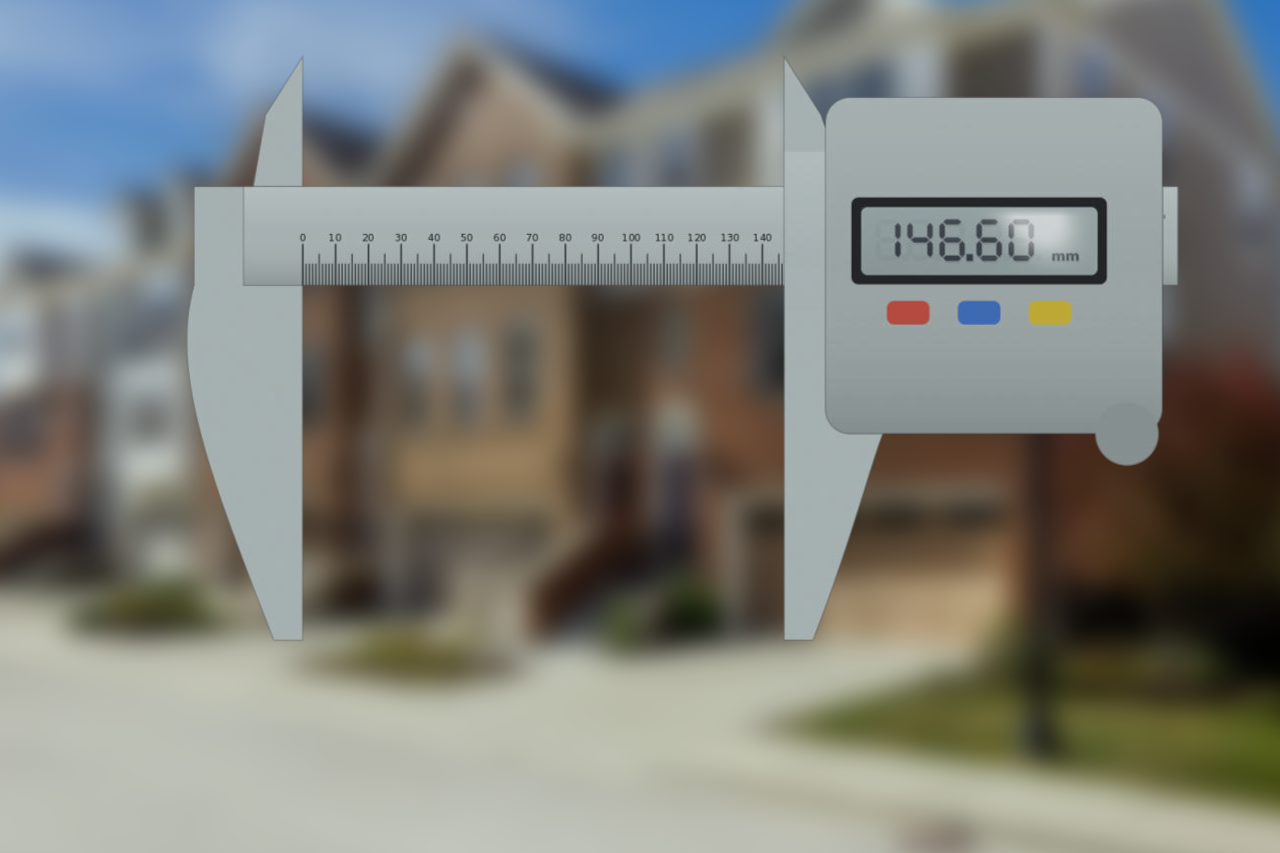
146.60 mm
